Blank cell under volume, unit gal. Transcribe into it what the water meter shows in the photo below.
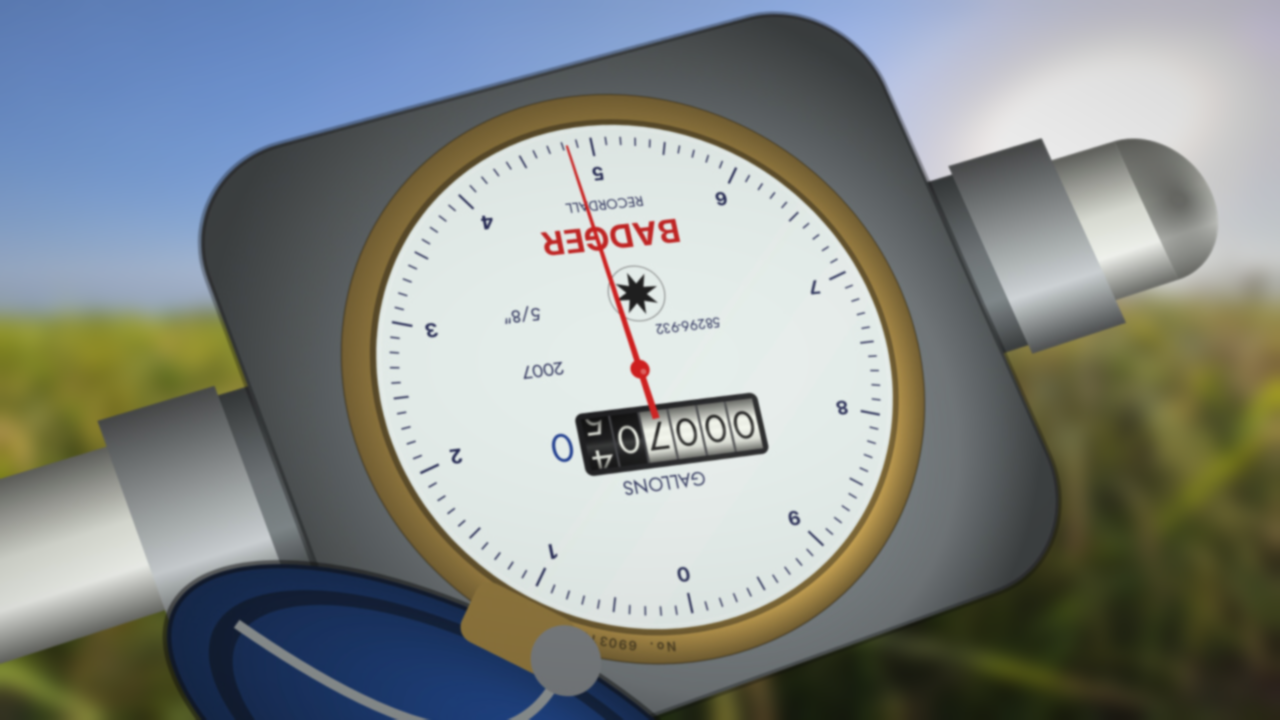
7044.8 gal
